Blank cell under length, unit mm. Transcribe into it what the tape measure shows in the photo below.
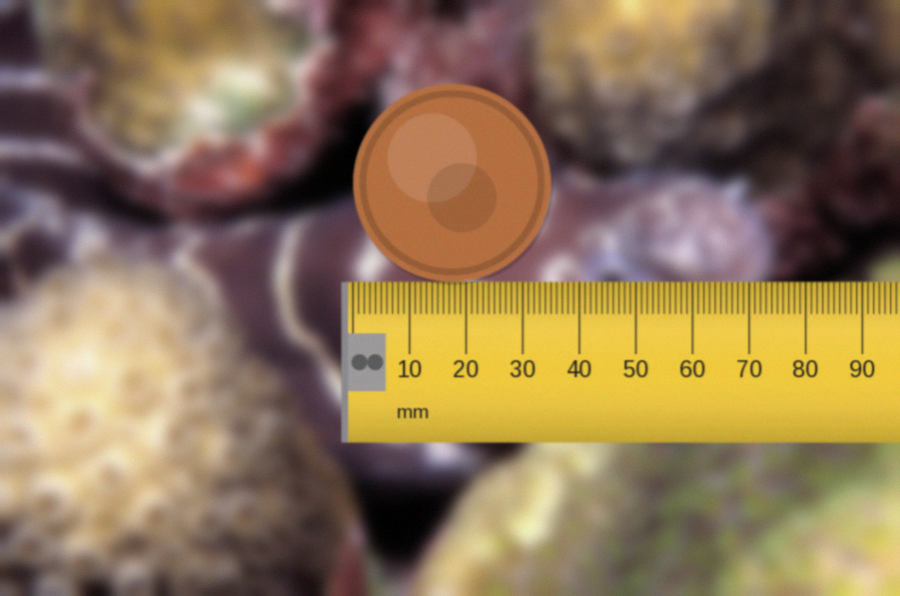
35 mm
